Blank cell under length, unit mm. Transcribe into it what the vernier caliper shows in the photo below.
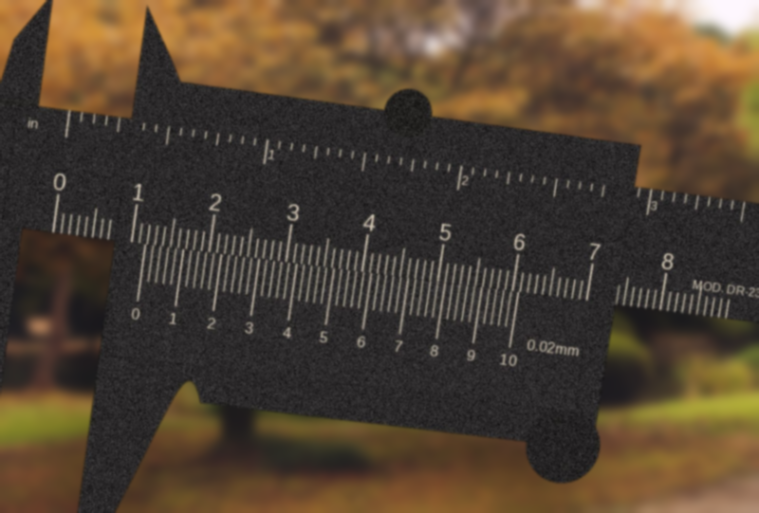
11.8 mm
